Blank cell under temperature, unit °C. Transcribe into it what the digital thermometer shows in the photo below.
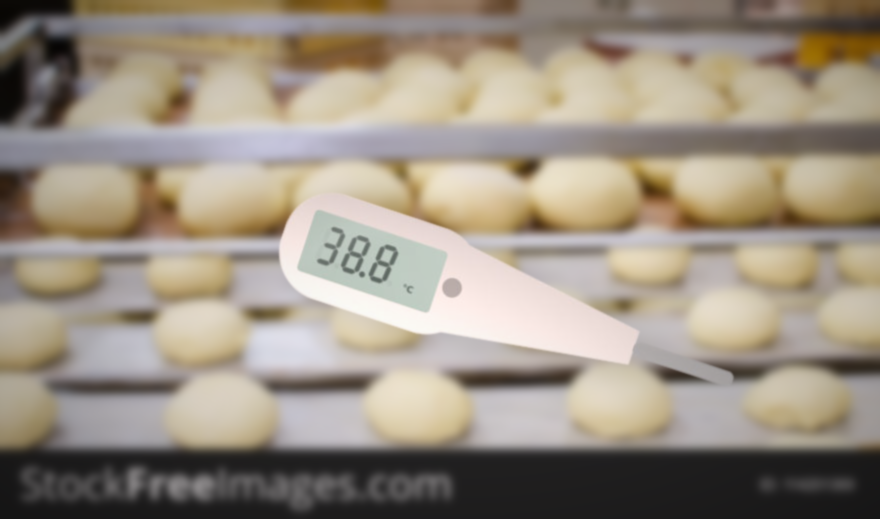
38.8 °C
